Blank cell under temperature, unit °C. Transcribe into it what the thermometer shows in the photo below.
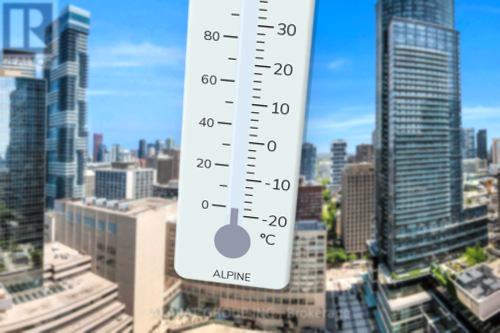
-18 °C
